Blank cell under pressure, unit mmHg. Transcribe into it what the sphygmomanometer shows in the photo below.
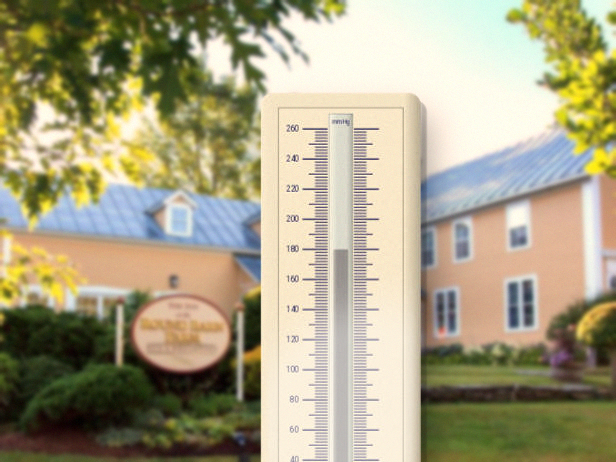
180 mmHg
